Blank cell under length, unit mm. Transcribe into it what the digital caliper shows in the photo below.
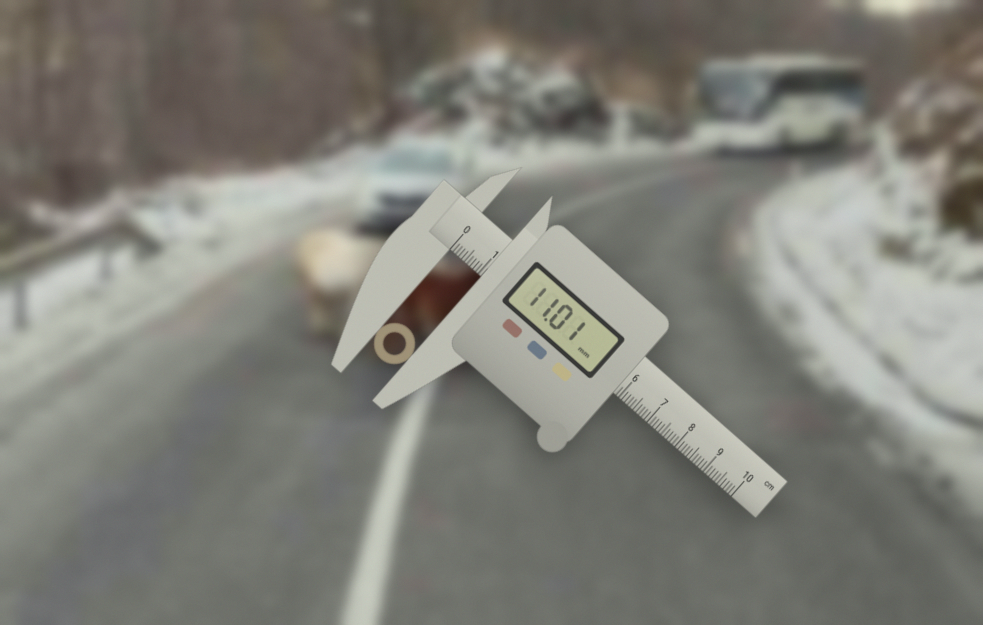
11.01 mm
